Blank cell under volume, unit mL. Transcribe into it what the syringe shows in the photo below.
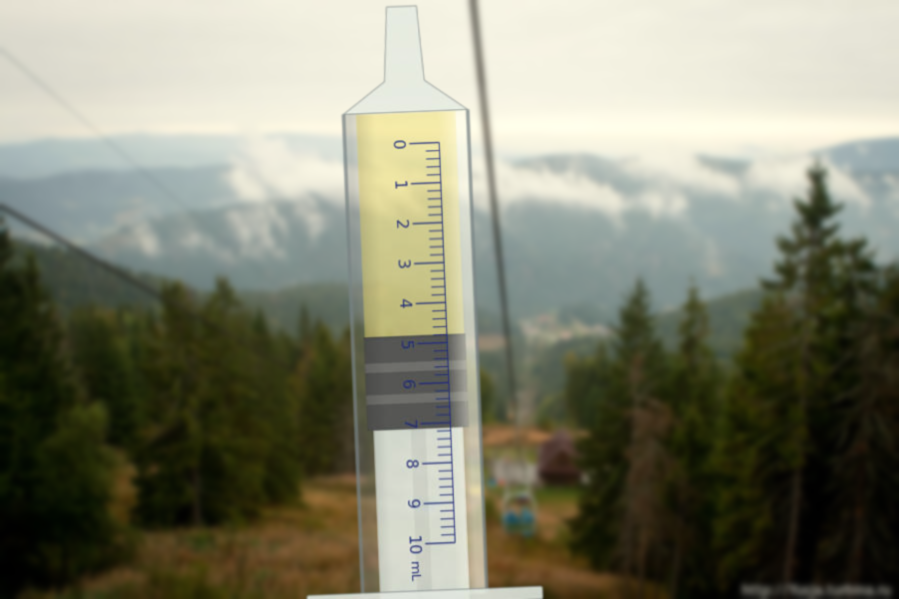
4.8 mL
